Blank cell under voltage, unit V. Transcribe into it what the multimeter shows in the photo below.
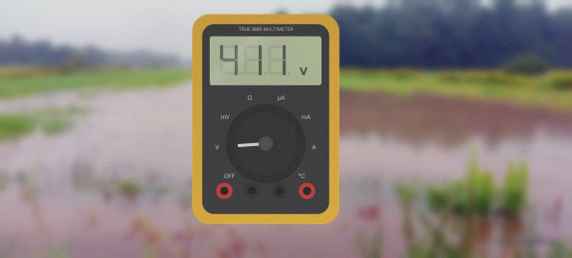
411 V
